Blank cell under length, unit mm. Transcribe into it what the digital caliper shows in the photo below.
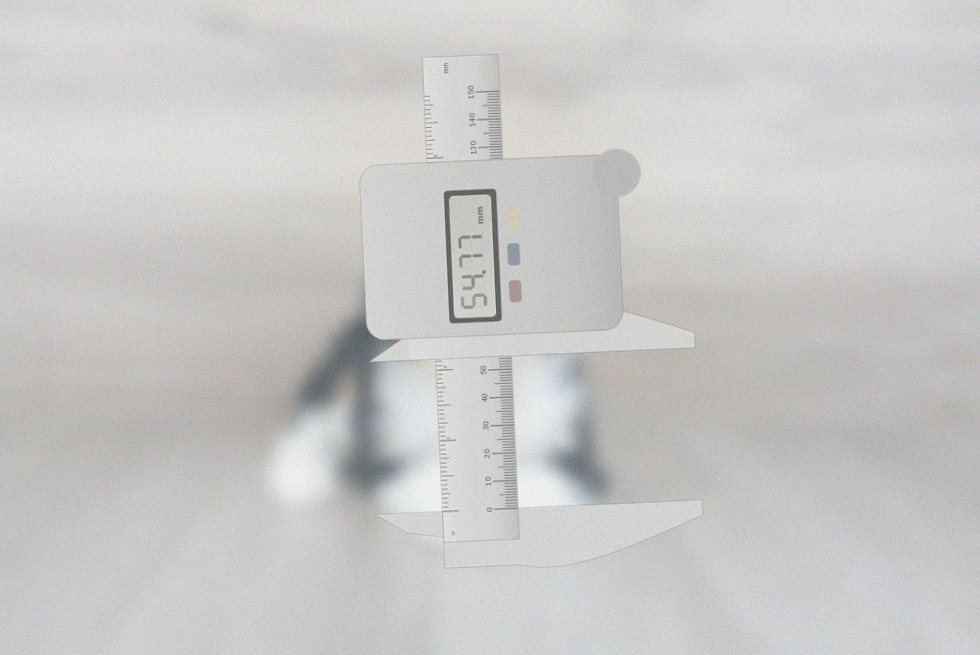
54.77 mm
